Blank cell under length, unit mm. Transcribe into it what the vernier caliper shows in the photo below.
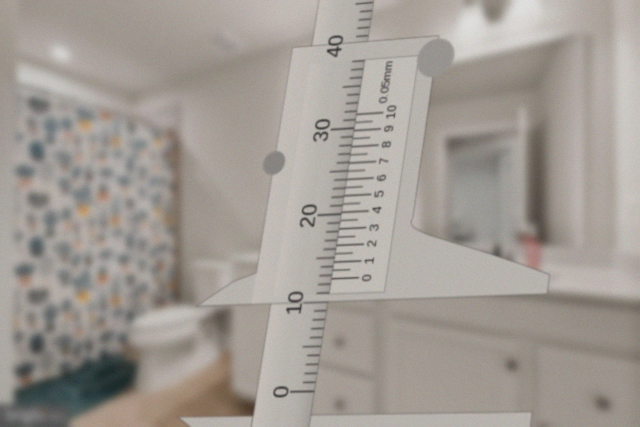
12.6 mm
